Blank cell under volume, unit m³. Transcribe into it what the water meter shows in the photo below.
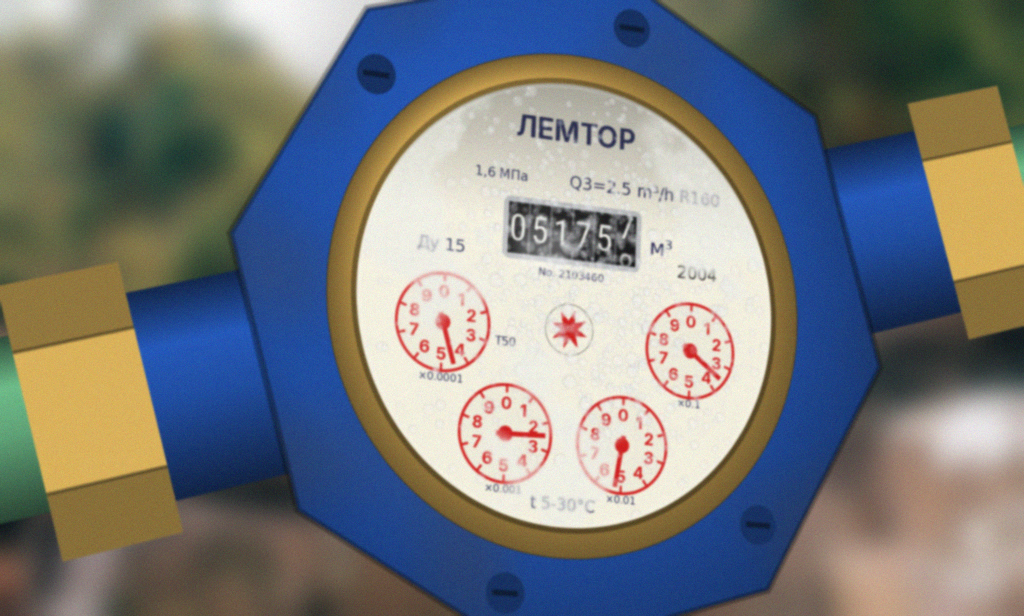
51757.3524 m³
